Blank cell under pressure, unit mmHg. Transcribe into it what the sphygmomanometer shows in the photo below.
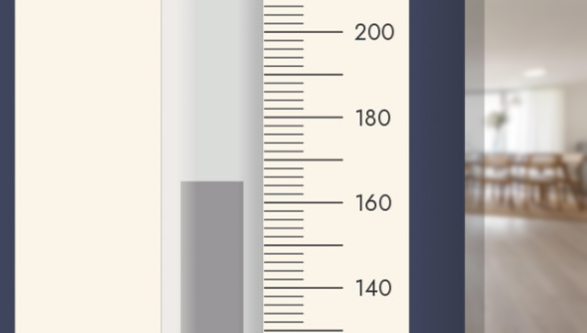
165 mmHg
